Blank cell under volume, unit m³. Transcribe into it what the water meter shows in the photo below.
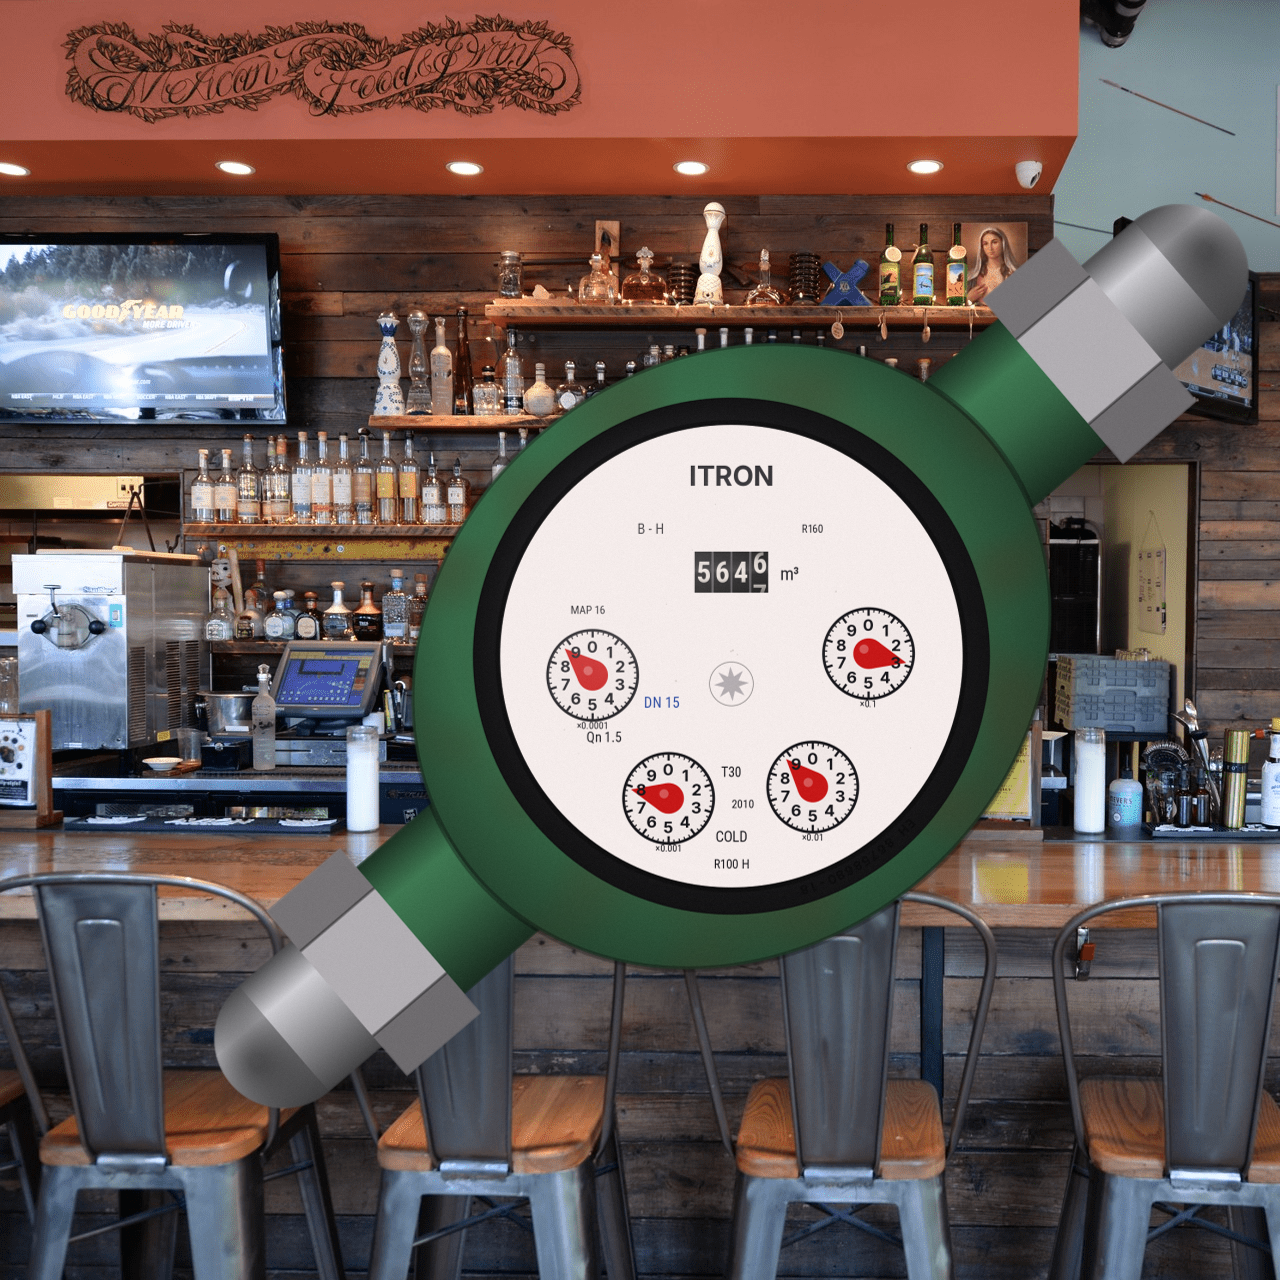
5646.2878 m³
